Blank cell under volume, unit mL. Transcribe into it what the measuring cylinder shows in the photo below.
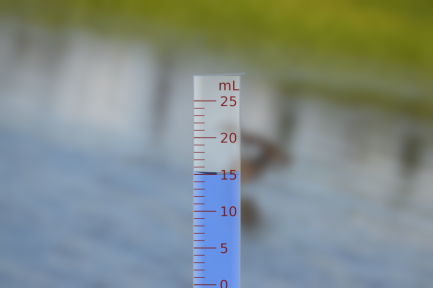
15 mL
